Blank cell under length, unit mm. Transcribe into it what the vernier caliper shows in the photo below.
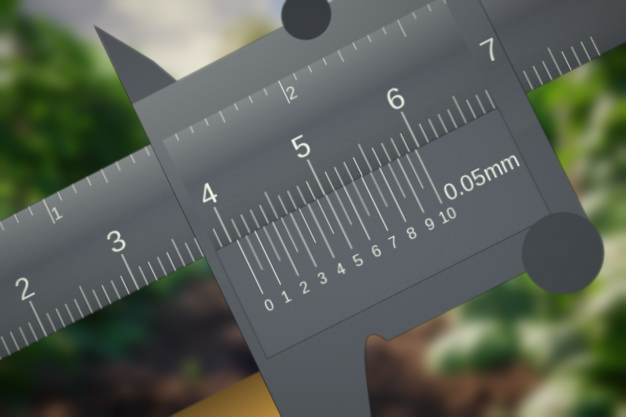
40.6 mm
